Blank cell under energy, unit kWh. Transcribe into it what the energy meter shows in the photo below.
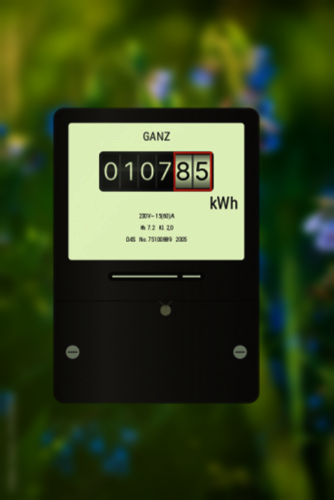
107.85 kWh
